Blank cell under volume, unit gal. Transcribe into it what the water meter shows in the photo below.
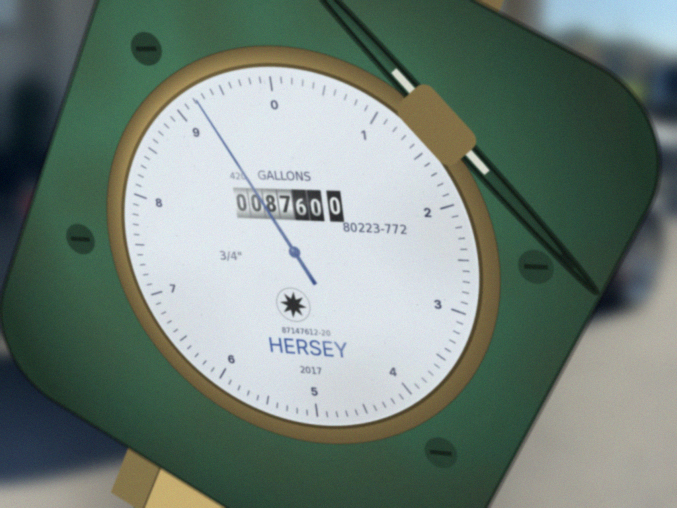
87599.2 gal
